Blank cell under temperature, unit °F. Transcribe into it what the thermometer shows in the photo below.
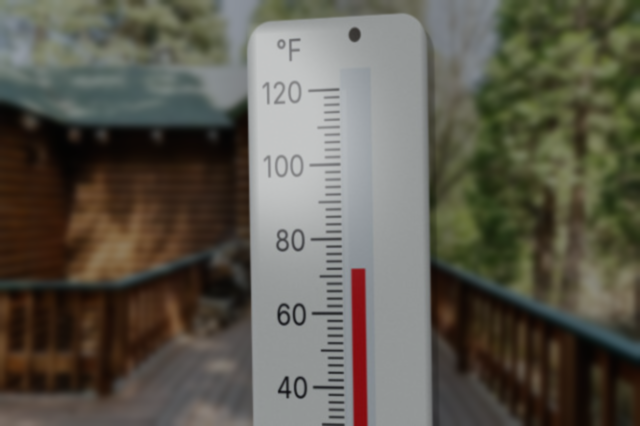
72 °F
